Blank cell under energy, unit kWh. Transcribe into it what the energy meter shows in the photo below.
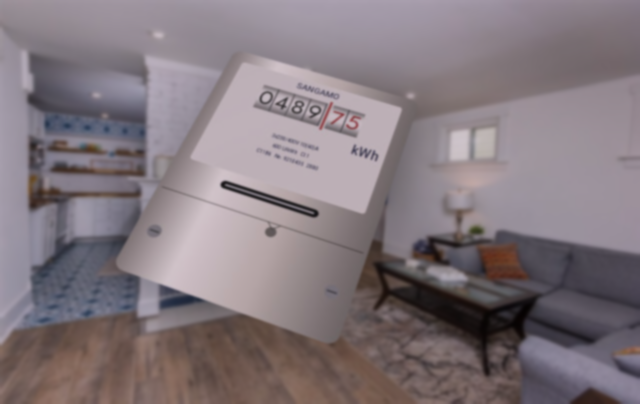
489.75 kWh
